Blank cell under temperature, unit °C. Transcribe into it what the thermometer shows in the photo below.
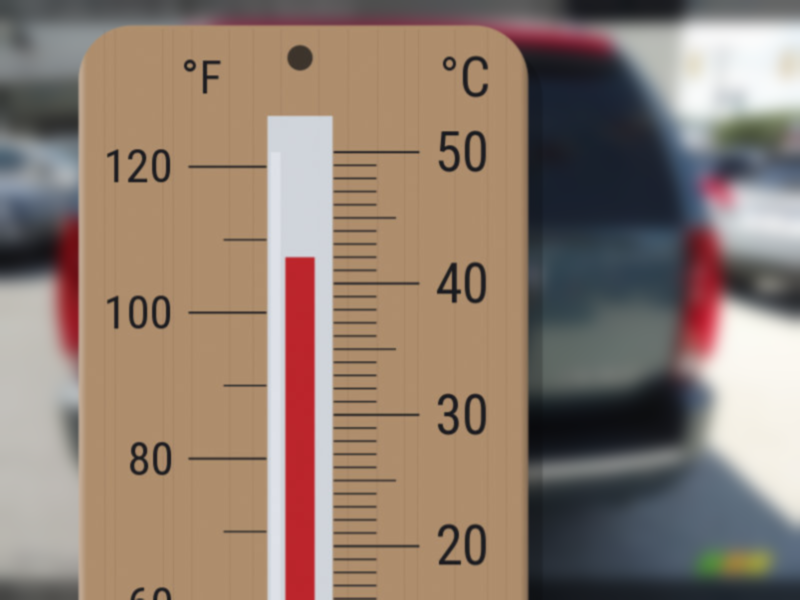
42 °C
